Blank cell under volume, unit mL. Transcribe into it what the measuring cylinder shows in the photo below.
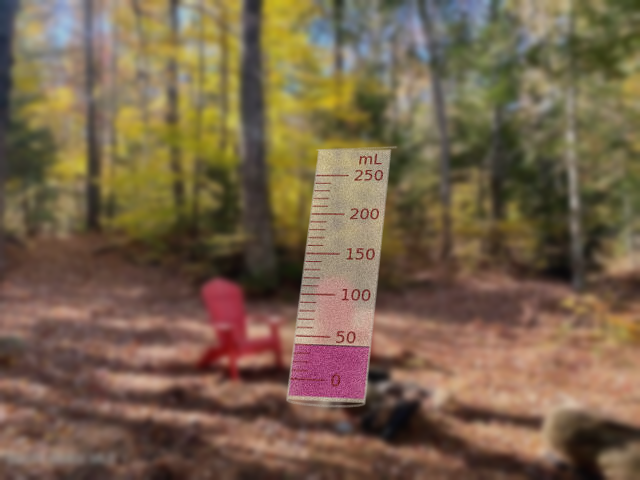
40 mL
